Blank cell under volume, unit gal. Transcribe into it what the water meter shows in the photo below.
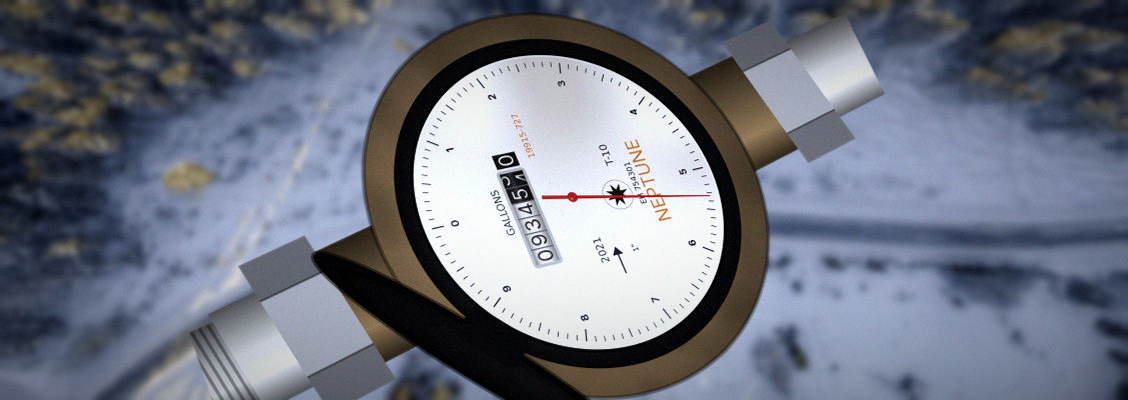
934535.3 gal
